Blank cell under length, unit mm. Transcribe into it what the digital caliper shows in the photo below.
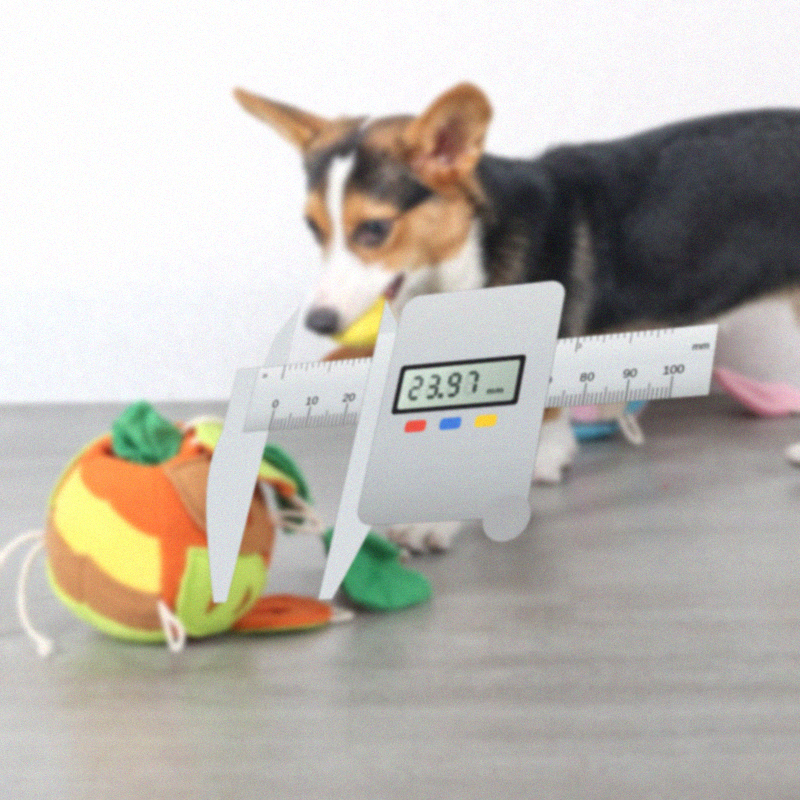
23.97 mm
